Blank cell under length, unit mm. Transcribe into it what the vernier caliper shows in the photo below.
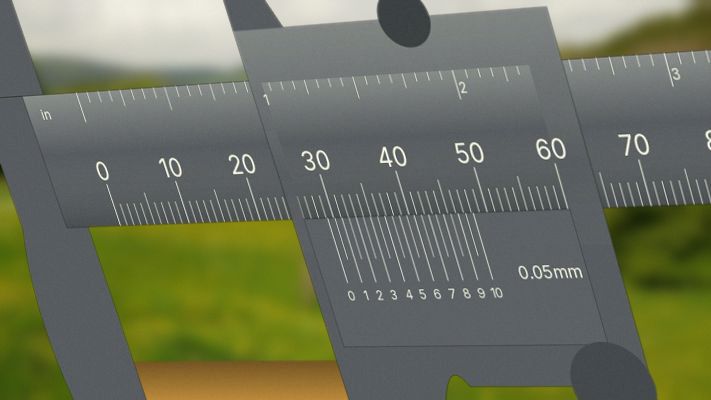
29.2 mm
